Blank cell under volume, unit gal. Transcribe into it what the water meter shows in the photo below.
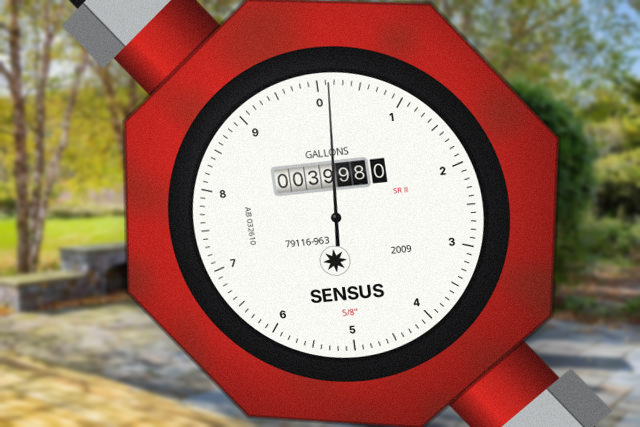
39980.1 gal
